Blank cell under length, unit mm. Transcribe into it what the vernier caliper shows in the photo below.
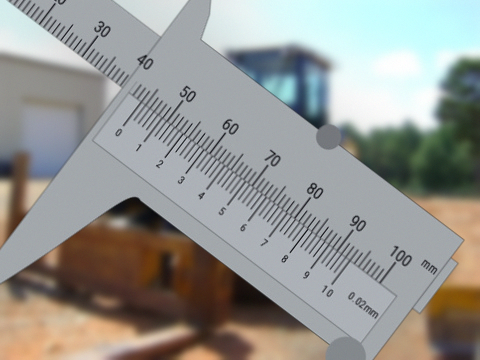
44.0 mm
